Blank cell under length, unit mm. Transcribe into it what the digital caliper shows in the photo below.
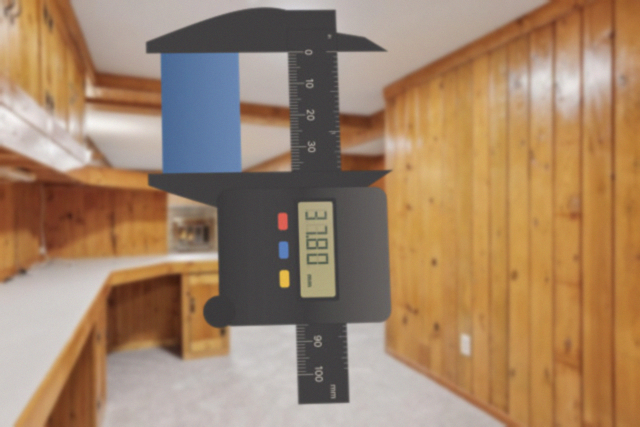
37.80 mm
